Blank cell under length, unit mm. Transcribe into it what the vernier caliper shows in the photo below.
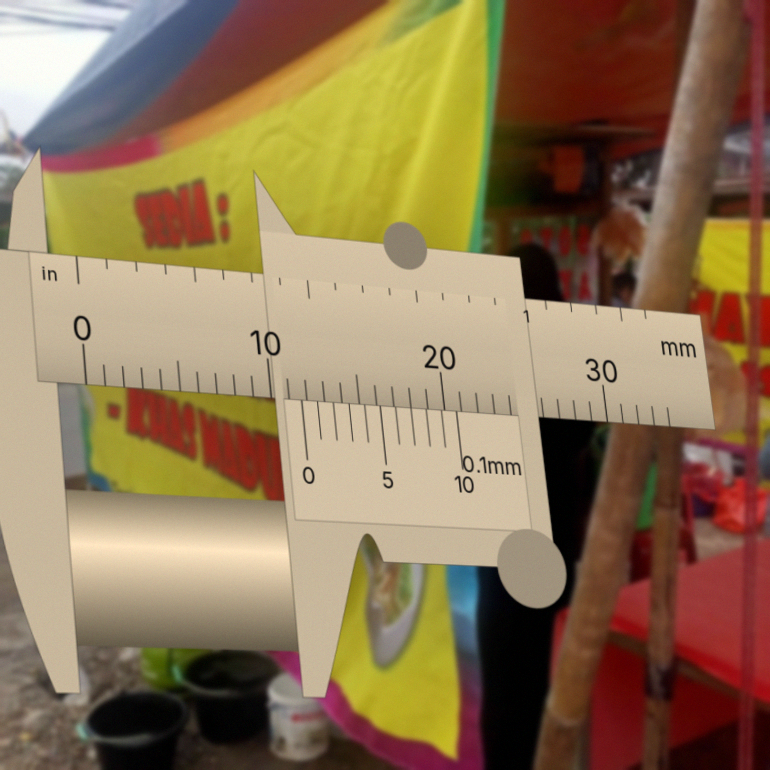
11.7 mm
